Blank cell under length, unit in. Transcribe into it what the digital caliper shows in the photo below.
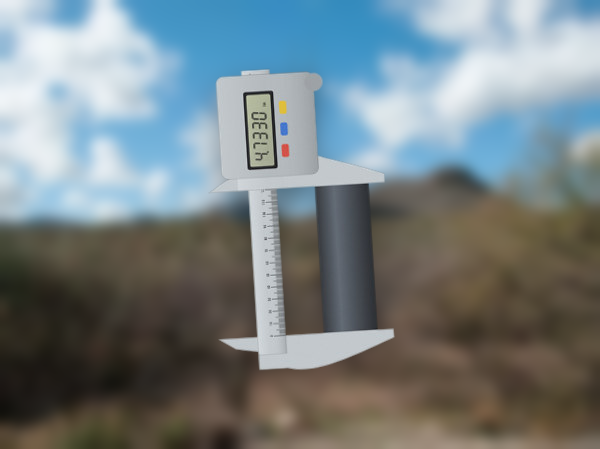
4.7330 in
